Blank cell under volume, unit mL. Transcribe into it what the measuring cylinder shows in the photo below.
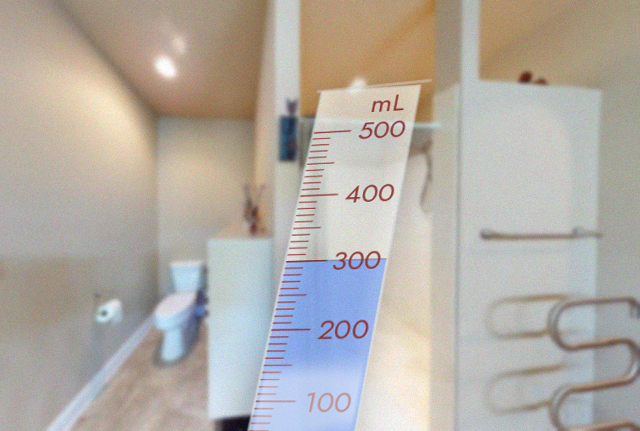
300 mL
